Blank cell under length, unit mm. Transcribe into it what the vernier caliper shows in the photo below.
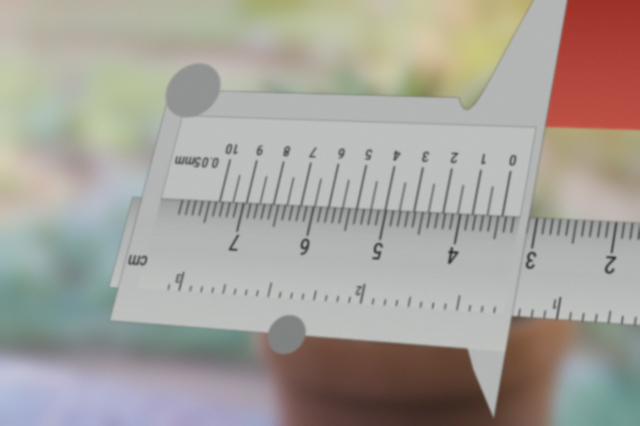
34.5 mm
